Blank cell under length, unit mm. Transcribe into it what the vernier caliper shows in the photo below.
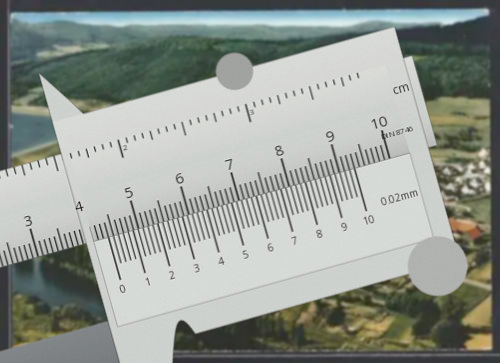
44.0 mm
